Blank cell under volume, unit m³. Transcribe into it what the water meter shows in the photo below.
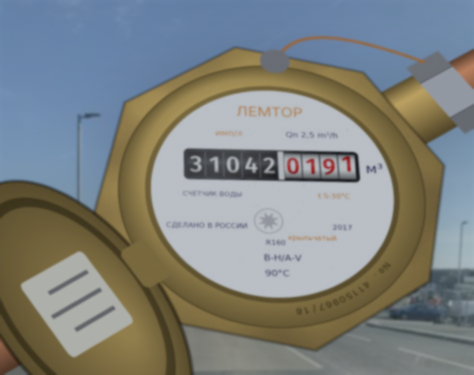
31042.0191 m³
